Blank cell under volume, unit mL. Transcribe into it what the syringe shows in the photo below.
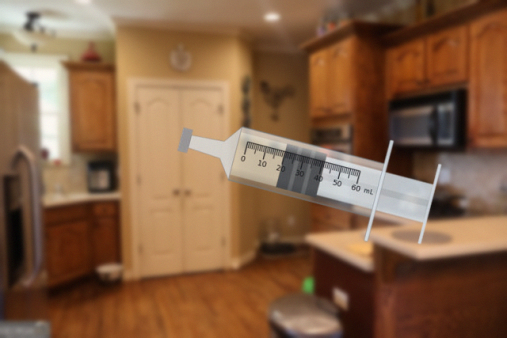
20 mL
